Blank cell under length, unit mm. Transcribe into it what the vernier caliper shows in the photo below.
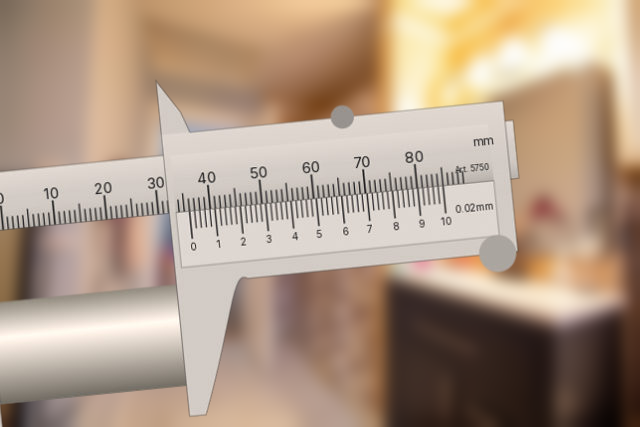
36.0 mm
